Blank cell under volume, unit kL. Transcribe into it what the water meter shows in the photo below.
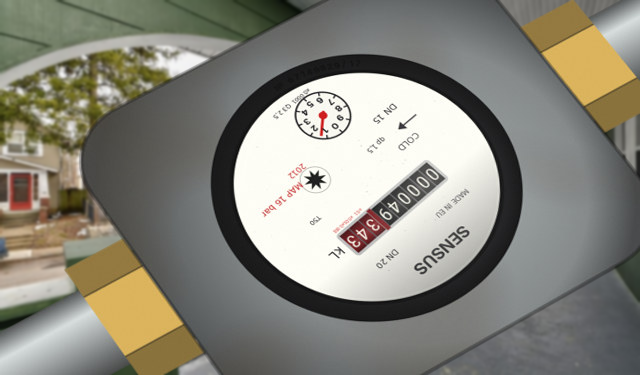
49.3431 kL
